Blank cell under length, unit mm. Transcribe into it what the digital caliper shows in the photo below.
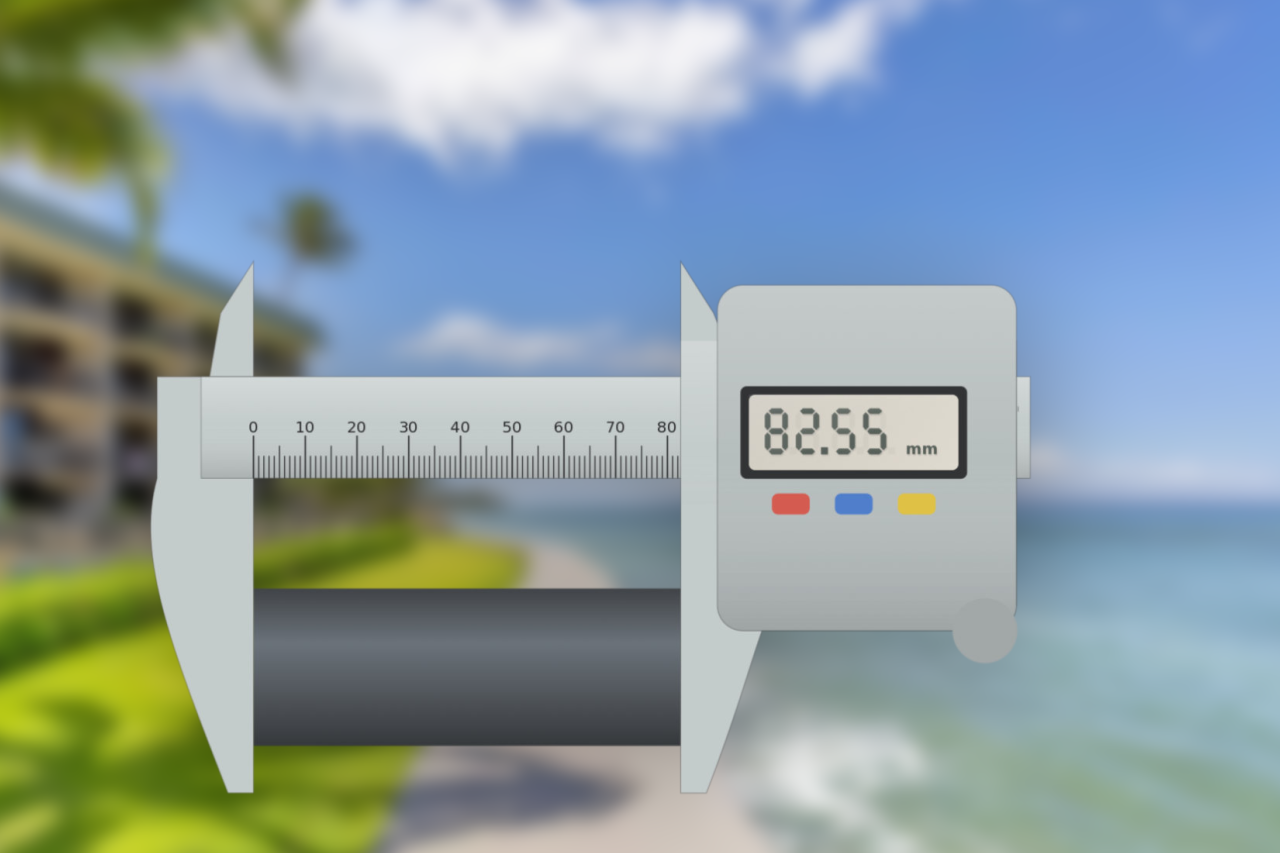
82.55 mm
